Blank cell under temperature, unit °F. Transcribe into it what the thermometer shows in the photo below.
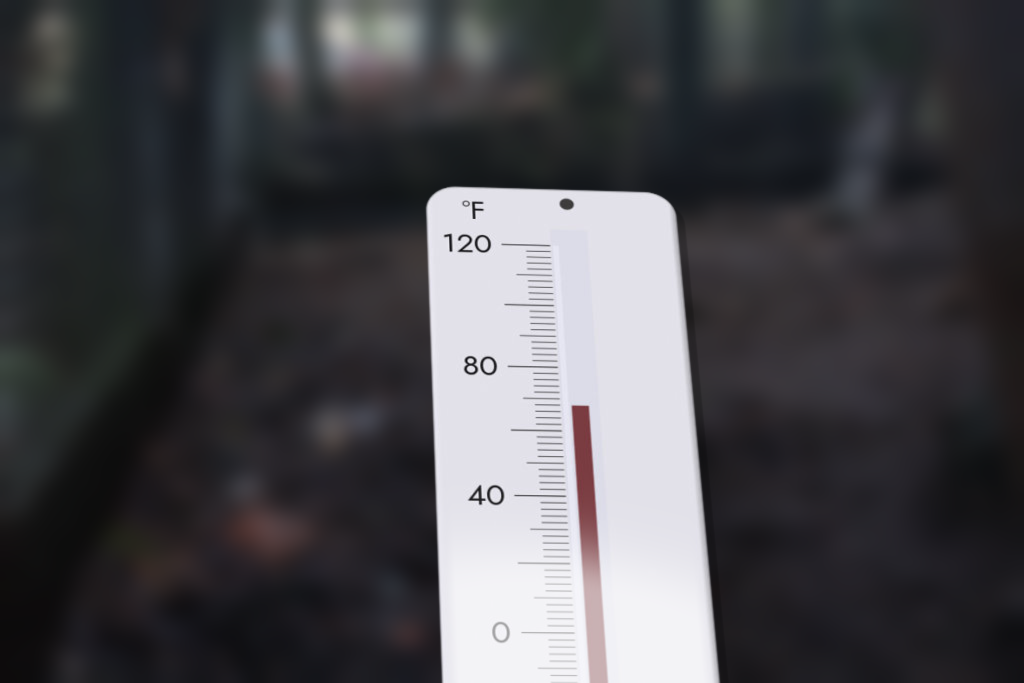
68 °F
